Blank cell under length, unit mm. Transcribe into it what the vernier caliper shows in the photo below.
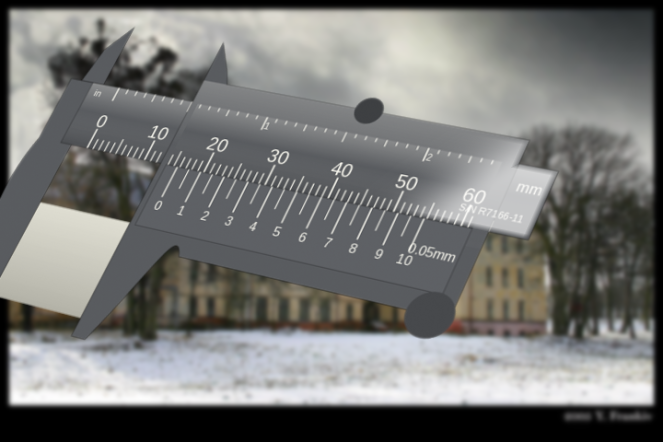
15.6 mm
